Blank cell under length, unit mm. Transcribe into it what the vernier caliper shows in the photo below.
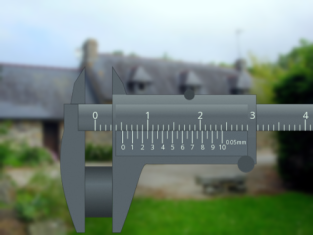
5.2 mm
